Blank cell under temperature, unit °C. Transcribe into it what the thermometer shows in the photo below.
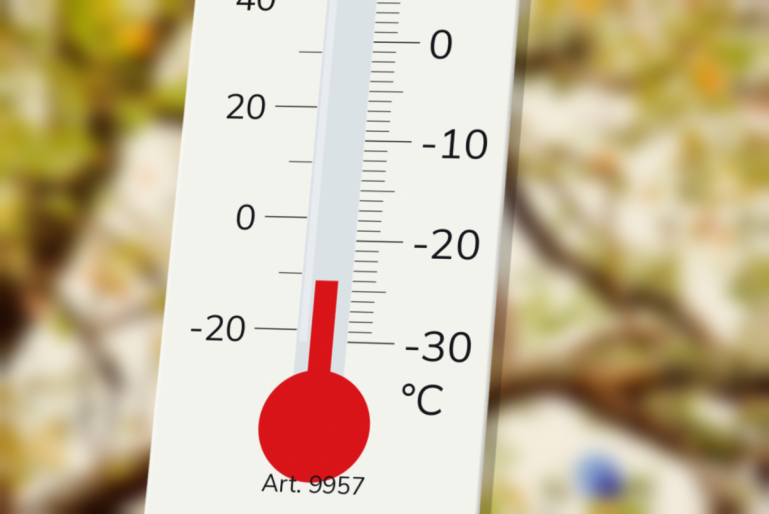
-24 °C
